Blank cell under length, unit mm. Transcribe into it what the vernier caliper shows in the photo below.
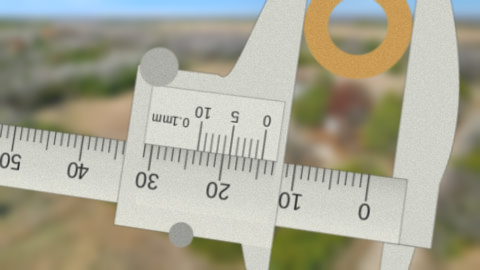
14.6 mm
